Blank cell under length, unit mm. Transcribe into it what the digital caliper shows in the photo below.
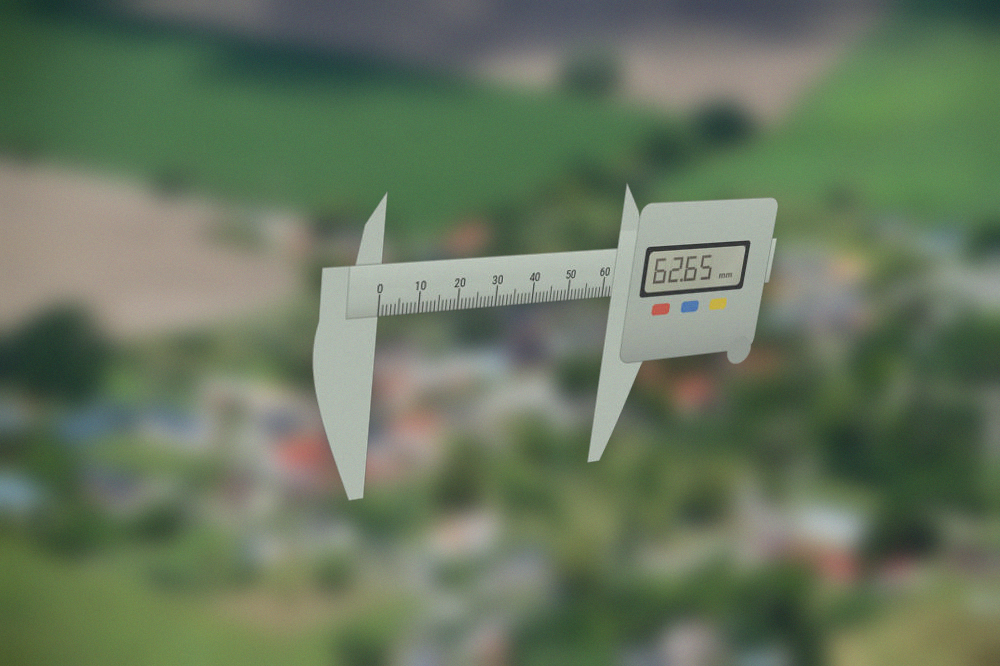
62.65 mm
